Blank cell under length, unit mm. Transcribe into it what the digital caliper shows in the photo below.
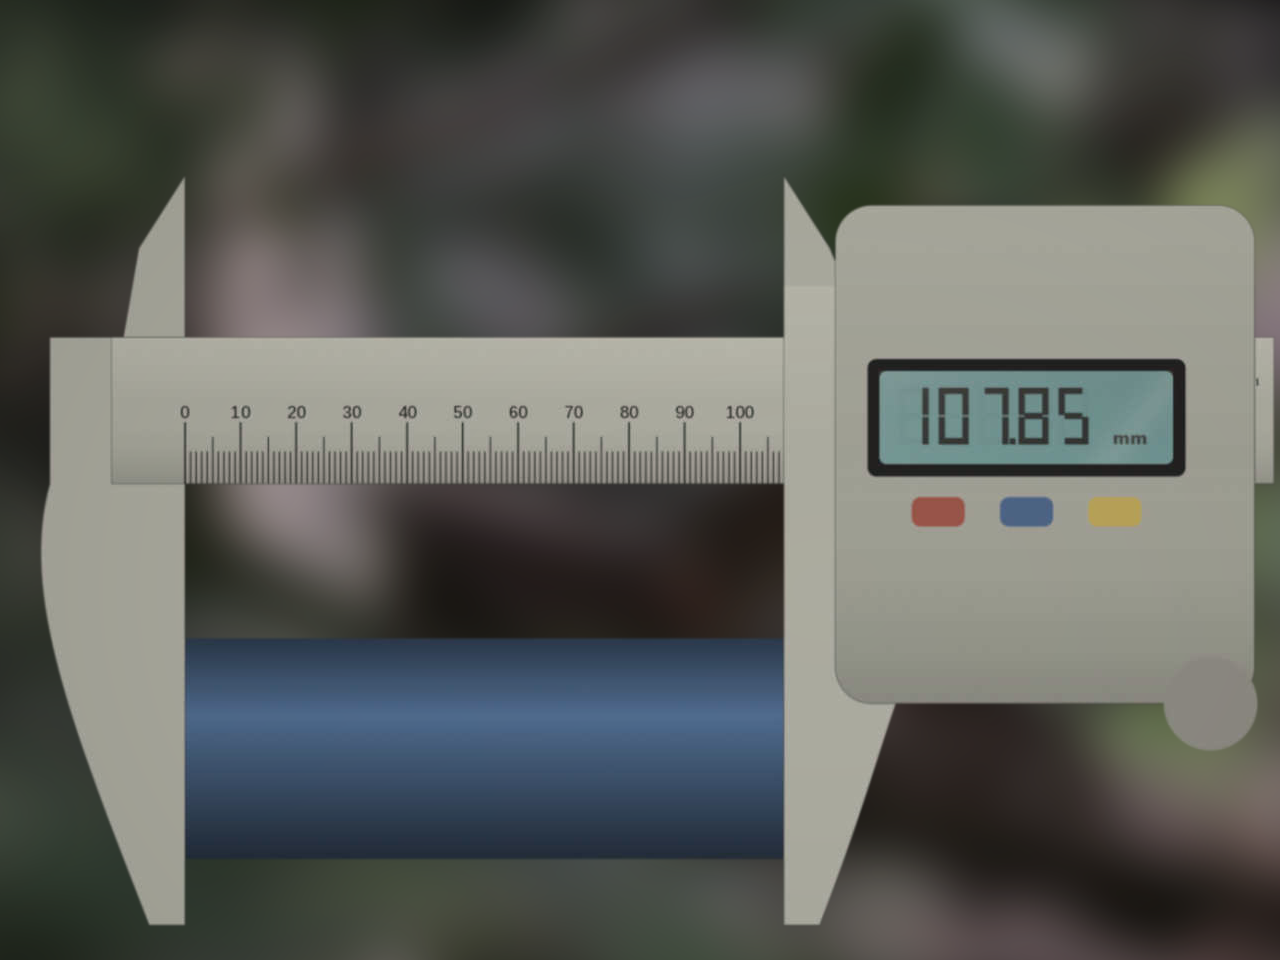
107.85 mm
